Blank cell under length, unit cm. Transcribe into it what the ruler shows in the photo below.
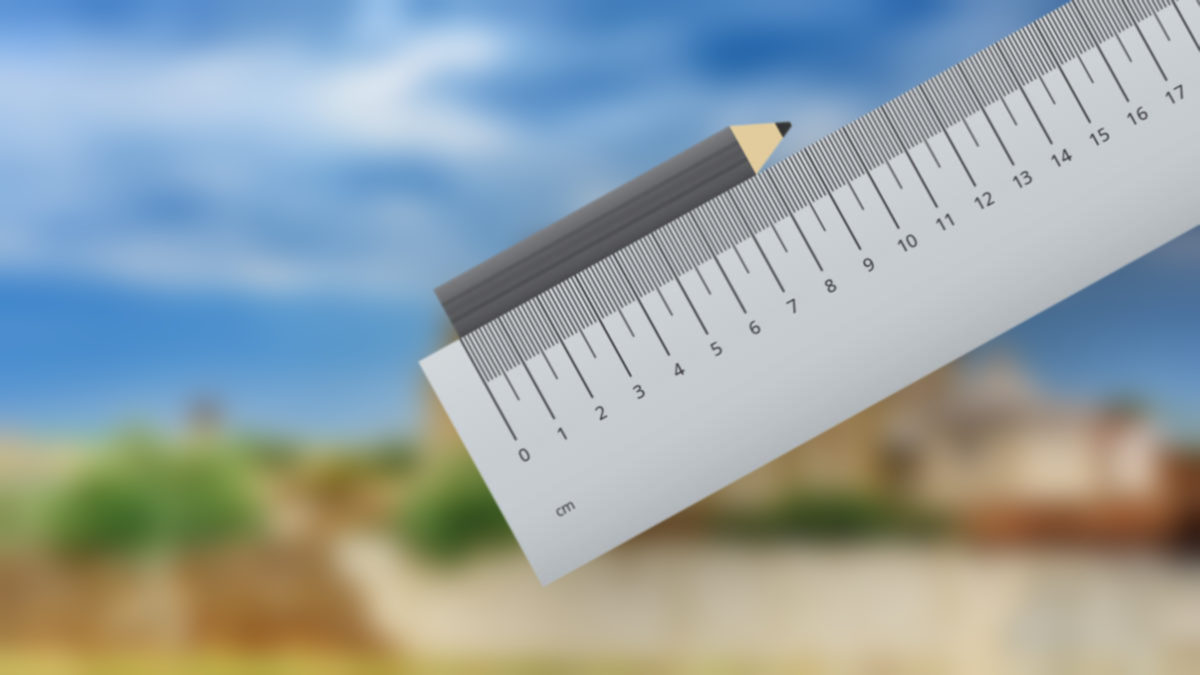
9 cm
